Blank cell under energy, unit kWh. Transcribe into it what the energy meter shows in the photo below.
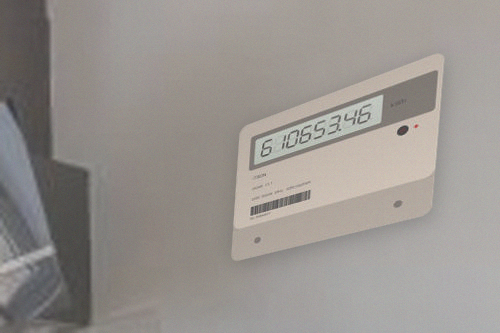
610653.46 kWh
